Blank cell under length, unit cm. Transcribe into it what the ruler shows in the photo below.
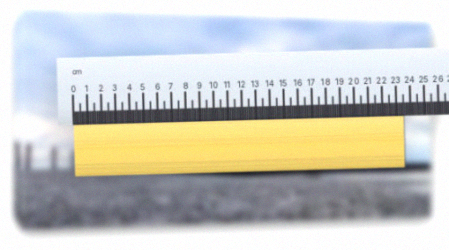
23.5 cm
